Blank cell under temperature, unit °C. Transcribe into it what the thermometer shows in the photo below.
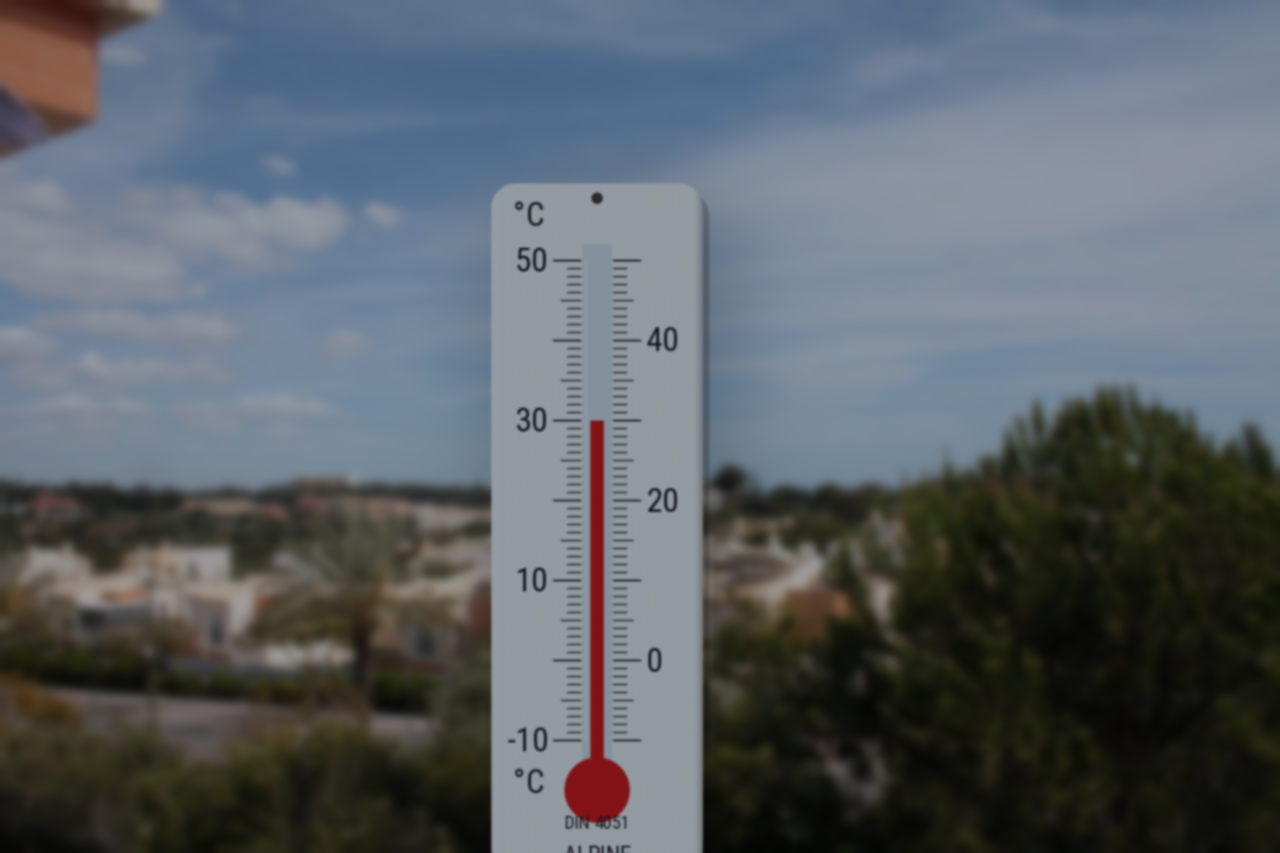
30 °C
